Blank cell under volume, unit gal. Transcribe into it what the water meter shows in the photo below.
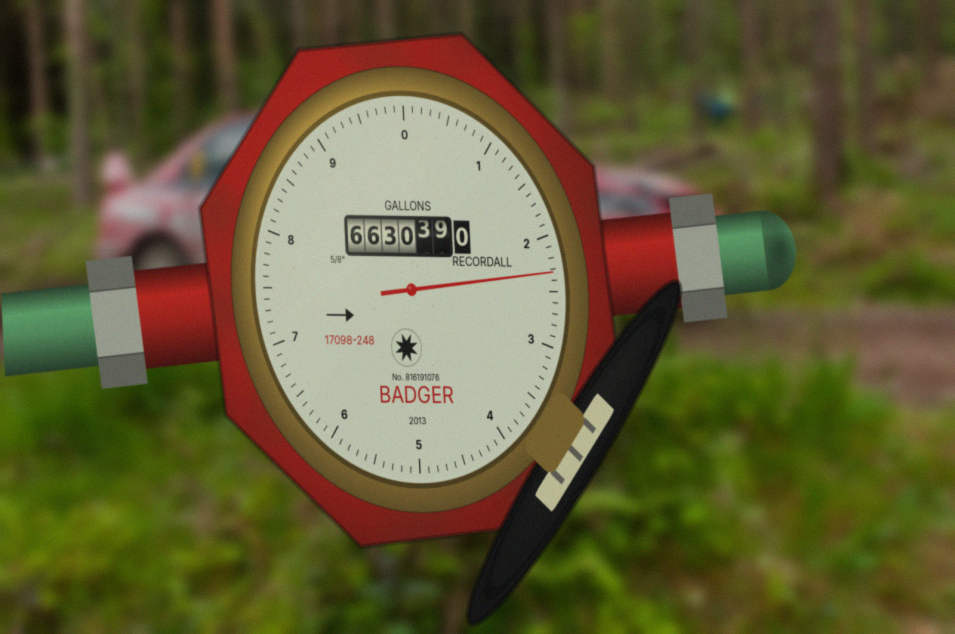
6630392.3 gal
